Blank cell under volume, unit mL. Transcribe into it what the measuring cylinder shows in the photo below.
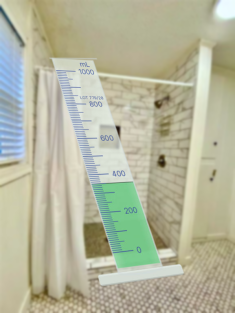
350 mL
